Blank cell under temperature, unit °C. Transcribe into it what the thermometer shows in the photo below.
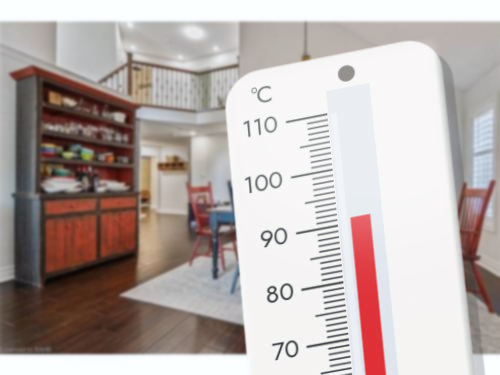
91 °C
